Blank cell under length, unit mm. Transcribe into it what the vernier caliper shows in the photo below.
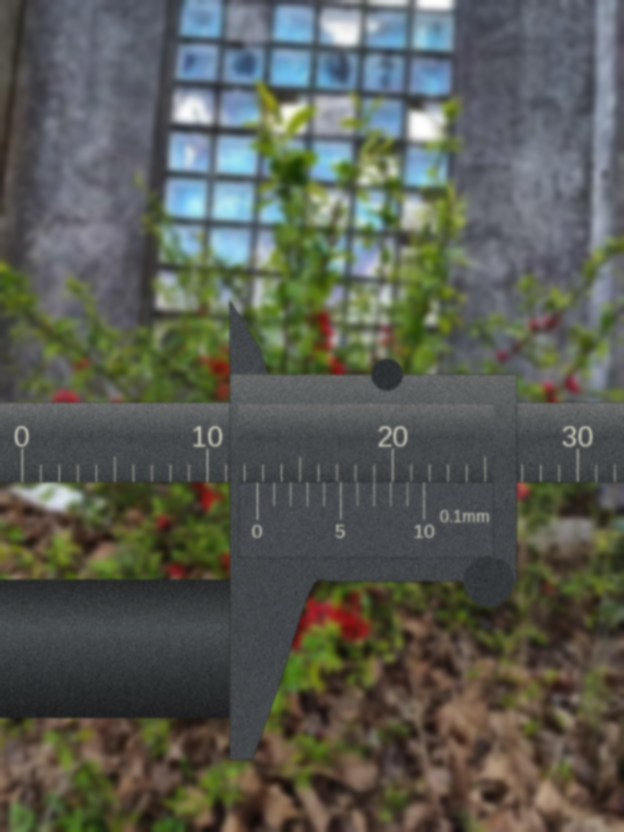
12.7 mm
